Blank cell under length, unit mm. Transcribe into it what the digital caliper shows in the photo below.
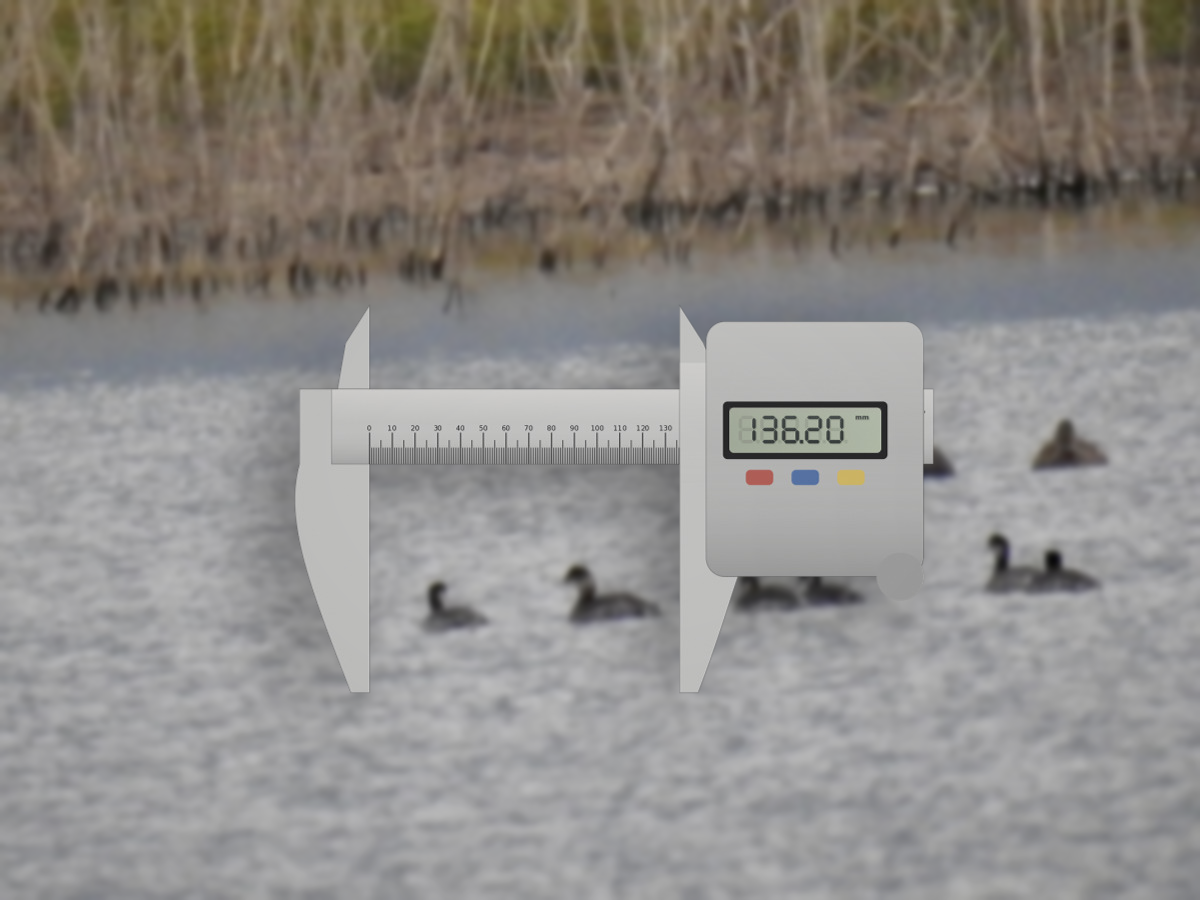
136.20 mm
